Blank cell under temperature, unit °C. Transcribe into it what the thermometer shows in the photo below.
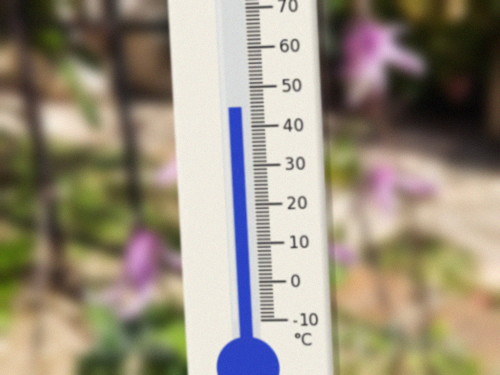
45 °C
